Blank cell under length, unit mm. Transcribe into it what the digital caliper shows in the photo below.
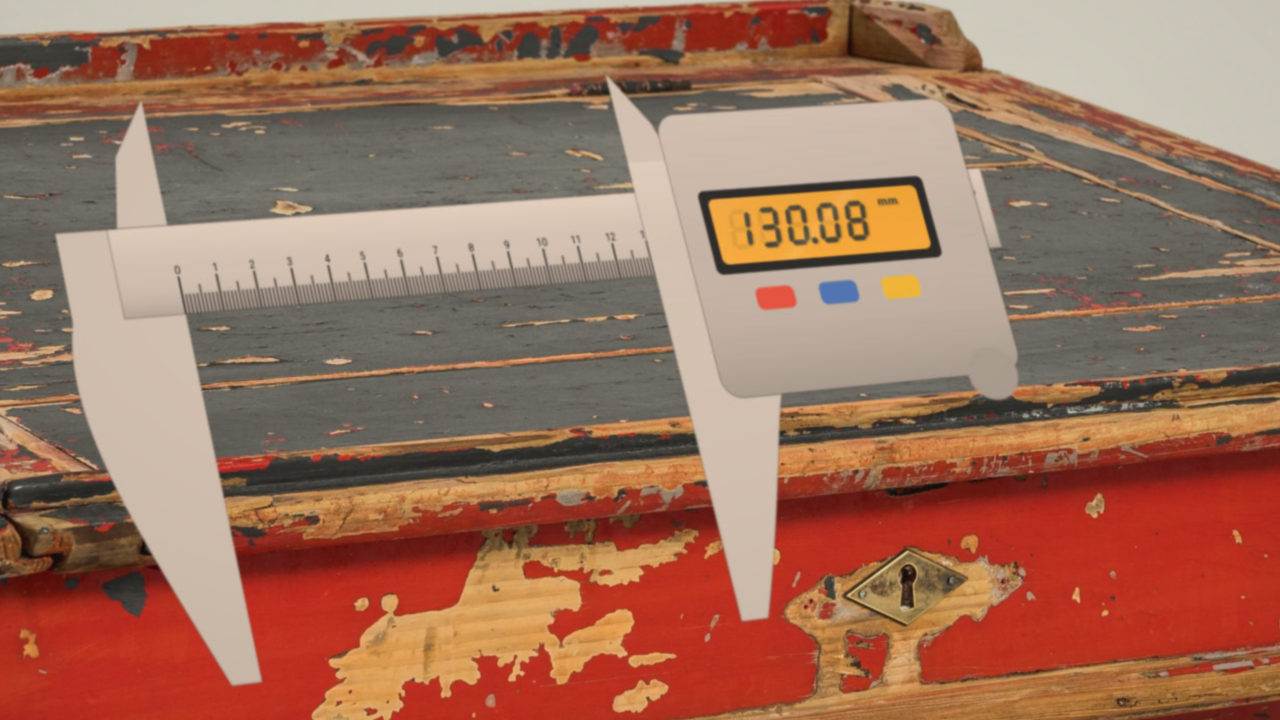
130.08 mm
